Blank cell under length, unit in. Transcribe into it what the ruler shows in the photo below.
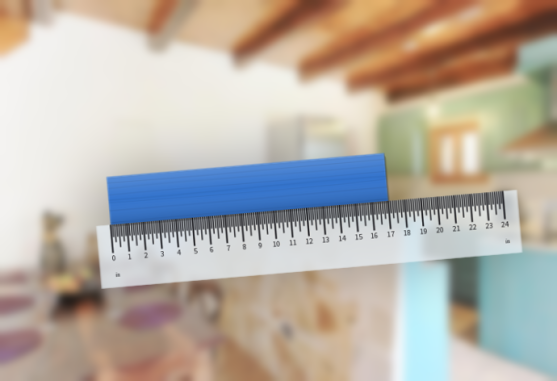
17 in
